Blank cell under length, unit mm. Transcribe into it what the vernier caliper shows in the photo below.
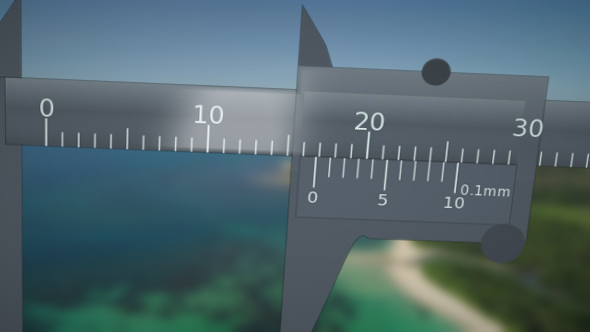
16.8 mm
